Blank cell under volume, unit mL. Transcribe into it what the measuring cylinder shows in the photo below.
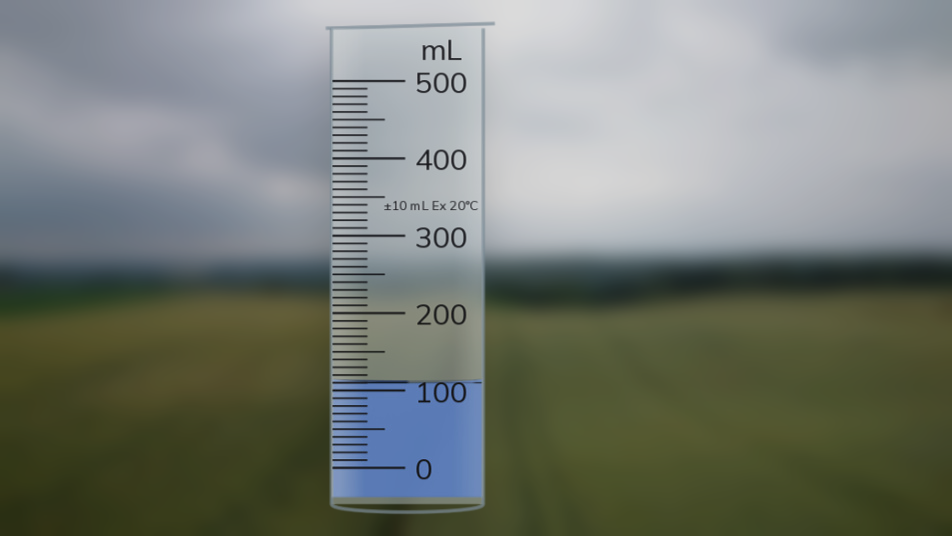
110 mL
